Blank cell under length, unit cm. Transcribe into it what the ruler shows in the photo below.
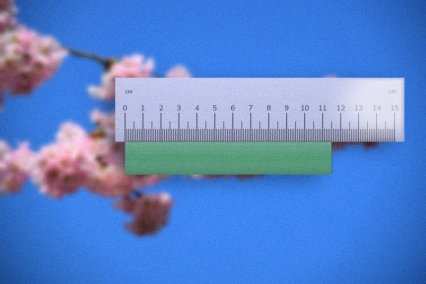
11.5 cm
